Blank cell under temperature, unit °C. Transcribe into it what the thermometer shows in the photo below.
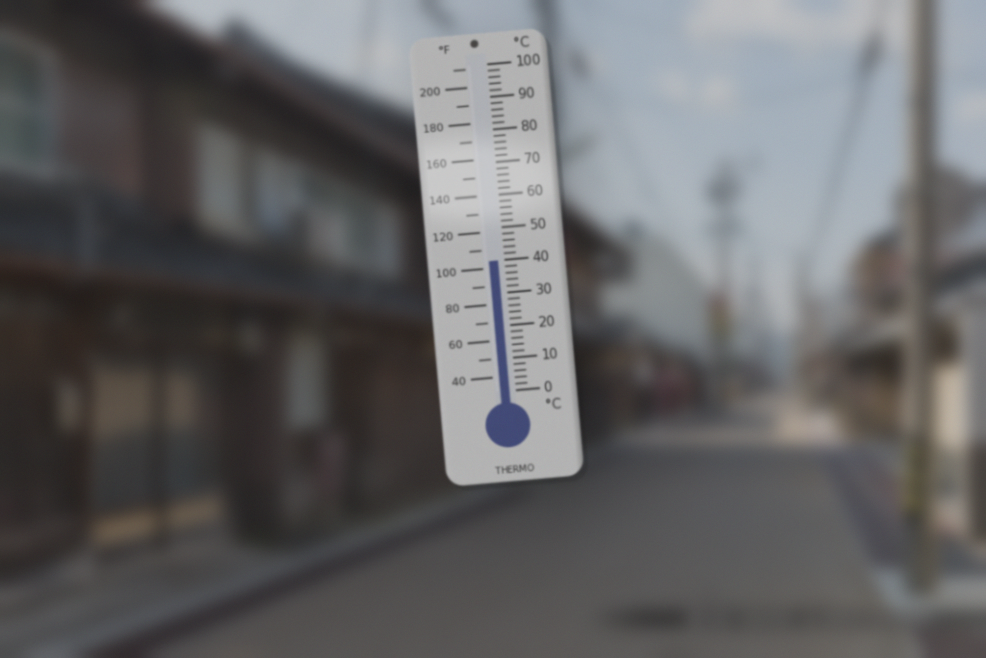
40 °C
